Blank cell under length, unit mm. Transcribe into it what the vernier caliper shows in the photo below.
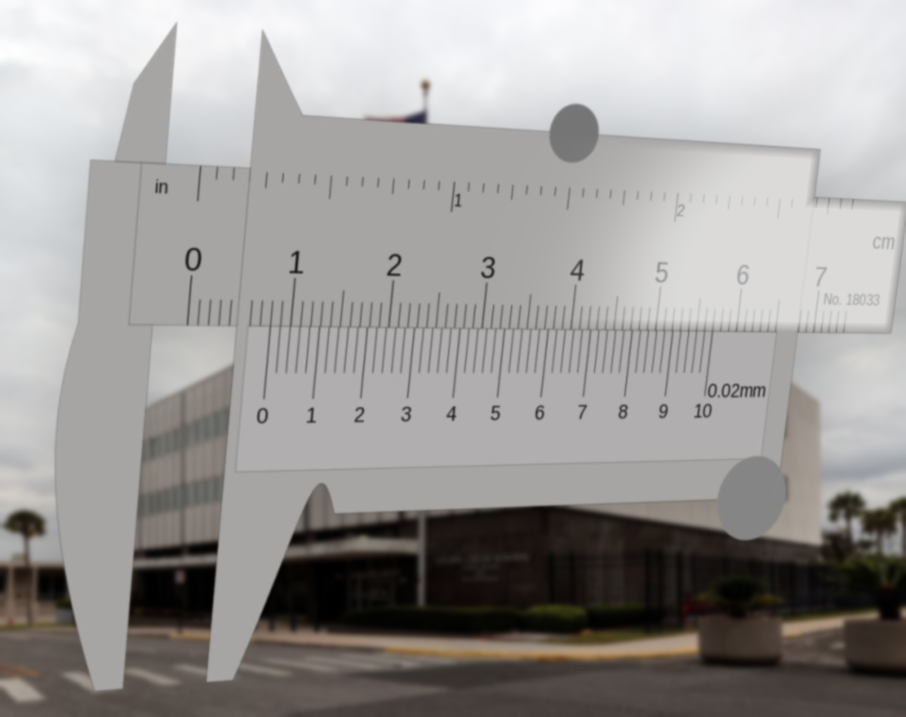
8.0 mm
